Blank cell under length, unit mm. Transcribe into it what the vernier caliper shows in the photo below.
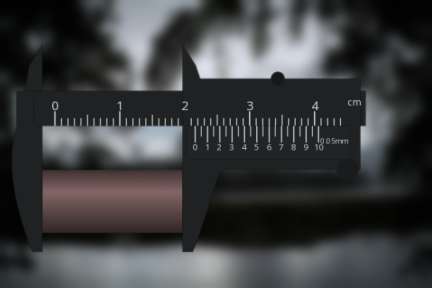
21.6 mm
